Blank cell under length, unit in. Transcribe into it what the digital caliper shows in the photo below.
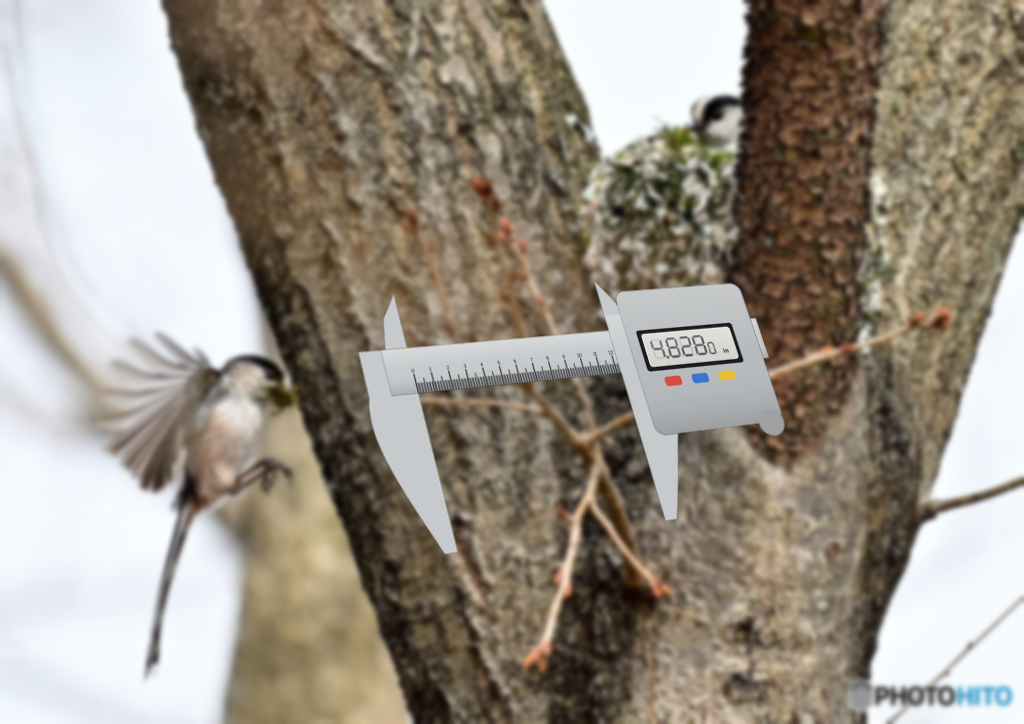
4.8280 in
